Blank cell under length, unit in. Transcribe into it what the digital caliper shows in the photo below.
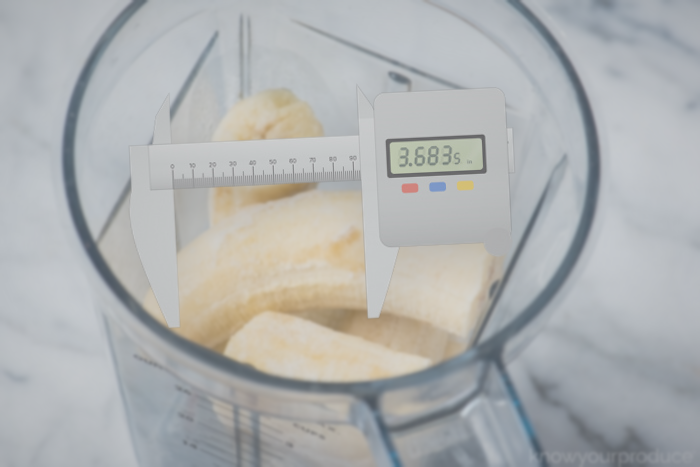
3.6835 in
